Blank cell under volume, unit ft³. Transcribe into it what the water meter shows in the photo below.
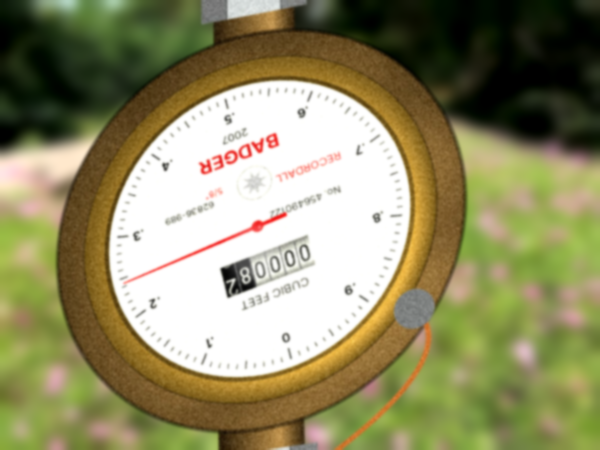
82.24 ft³
